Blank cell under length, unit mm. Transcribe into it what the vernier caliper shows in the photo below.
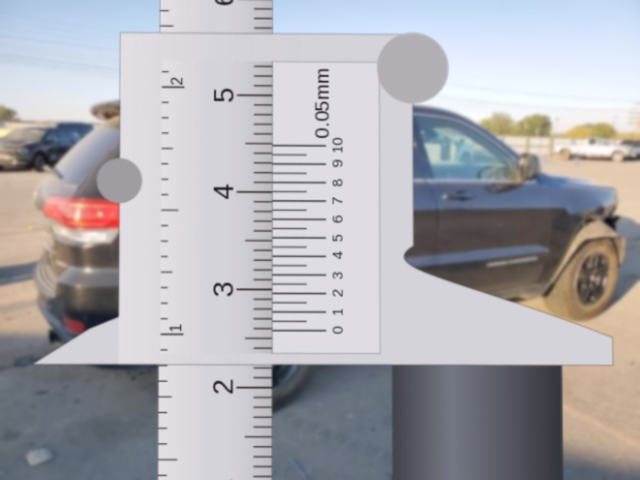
25.8 mm
